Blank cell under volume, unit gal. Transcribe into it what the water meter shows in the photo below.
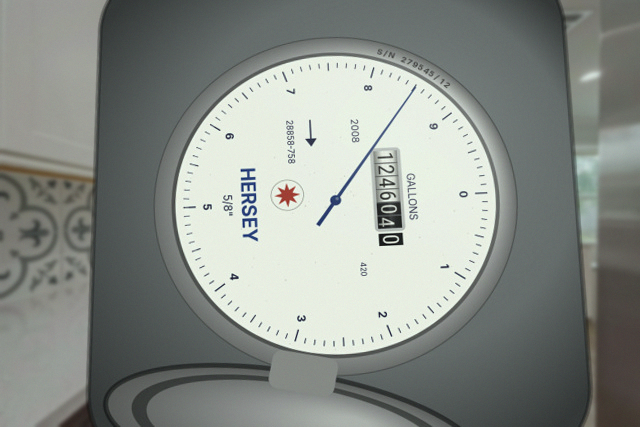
1246038.5 gal
